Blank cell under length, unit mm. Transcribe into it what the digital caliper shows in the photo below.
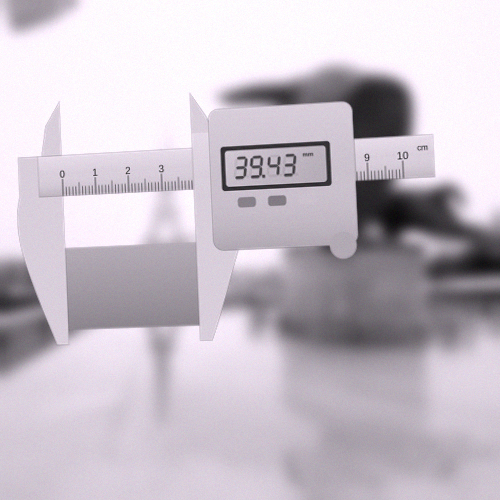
39.43 mm
